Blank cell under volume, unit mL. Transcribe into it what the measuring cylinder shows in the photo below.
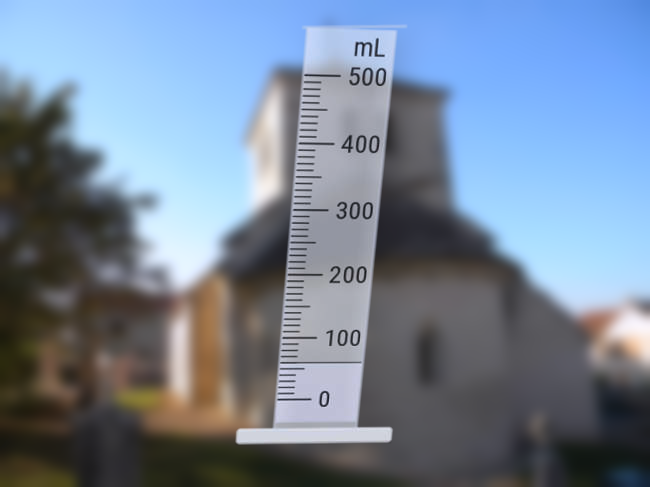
60 mL
